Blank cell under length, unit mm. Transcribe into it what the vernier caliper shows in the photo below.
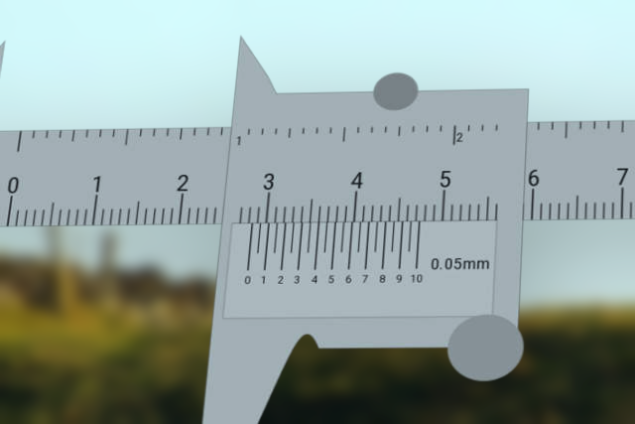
28.4 mm
